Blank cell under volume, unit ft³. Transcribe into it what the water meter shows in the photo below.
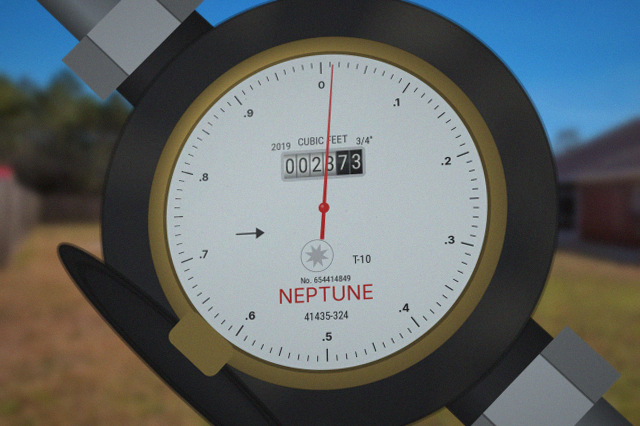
2373.01 ft³
